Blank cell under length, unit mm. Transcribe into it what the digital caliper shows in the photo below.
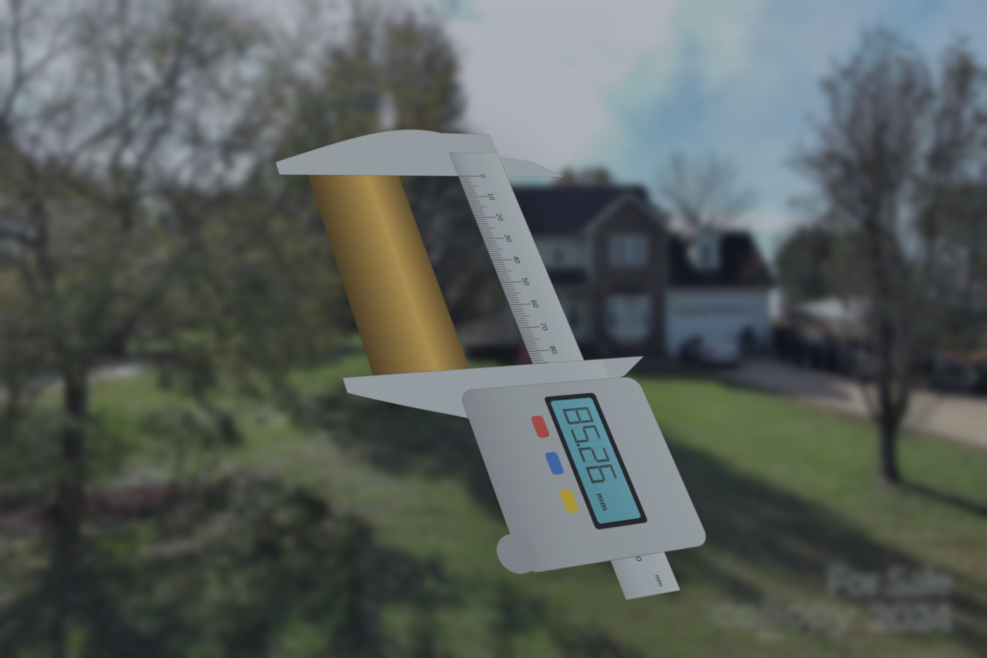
85.26 mm
